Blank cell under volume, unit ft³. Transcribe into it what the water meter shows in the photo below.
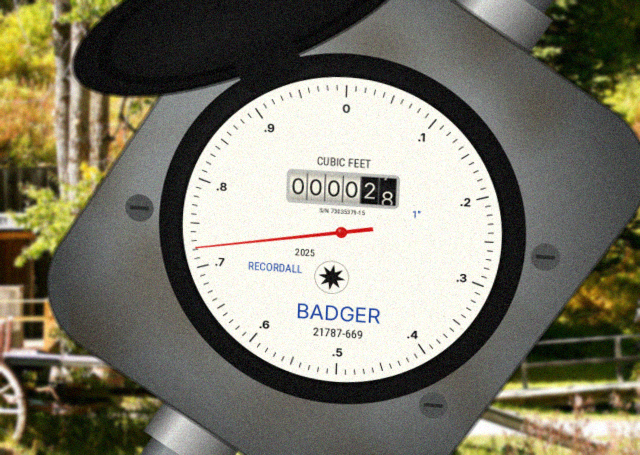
27.72 ft³
